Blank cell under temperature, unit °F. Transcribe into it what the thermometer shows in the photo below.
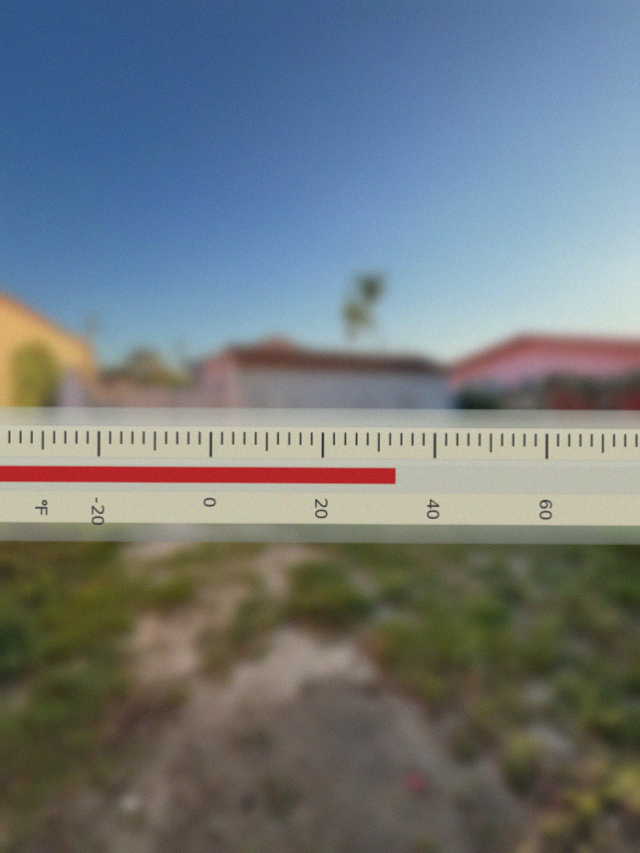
33 °F
